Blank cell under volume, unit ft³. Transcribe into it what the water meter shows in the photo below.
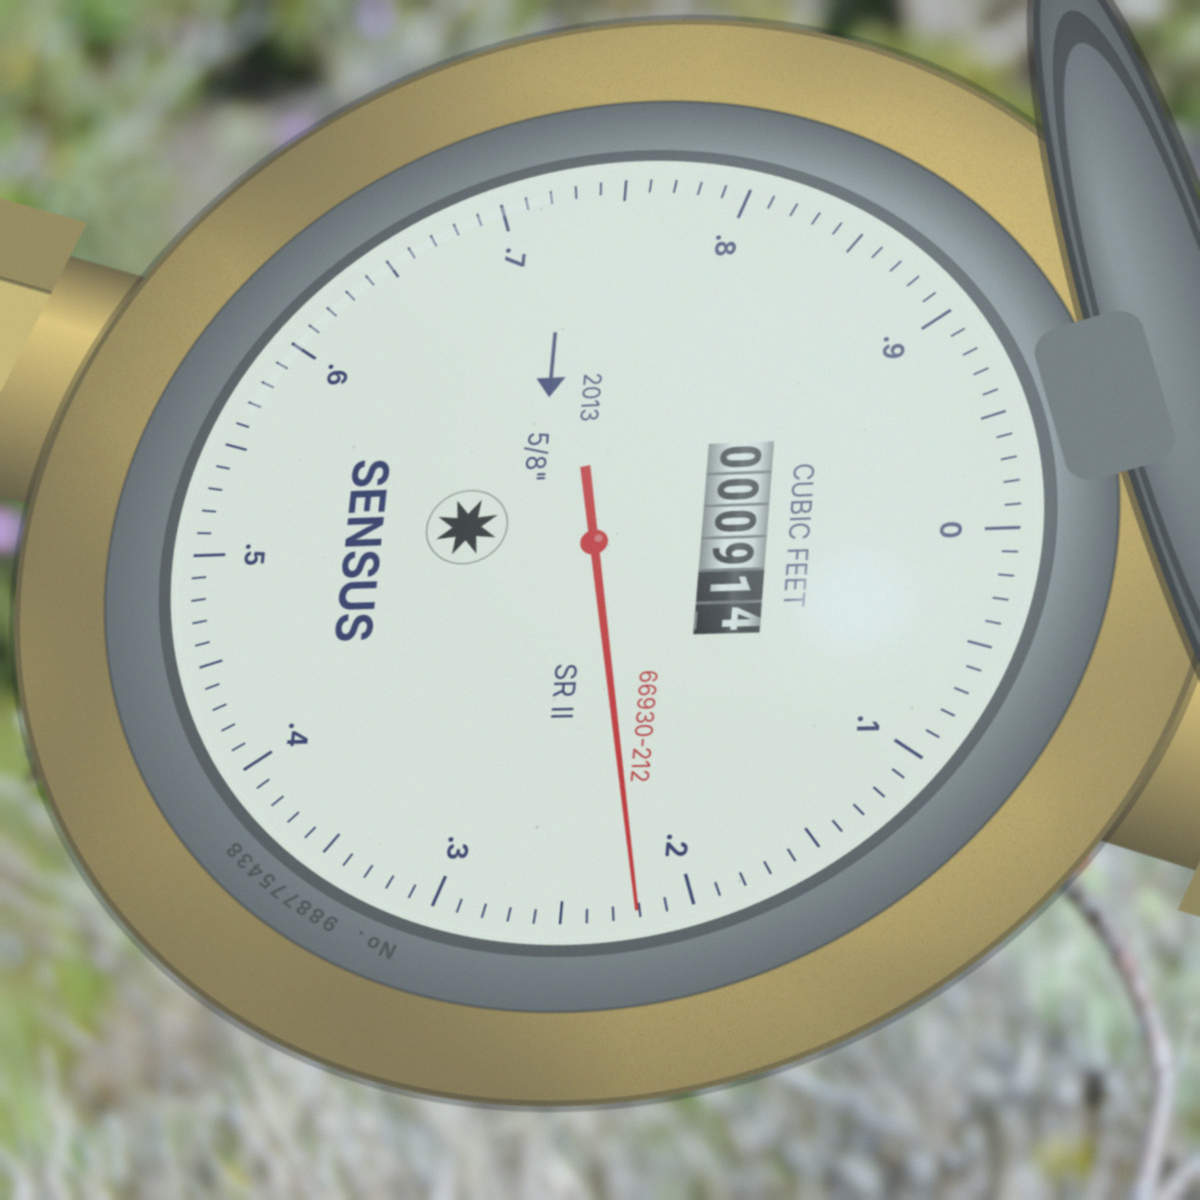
914.22 ft³
